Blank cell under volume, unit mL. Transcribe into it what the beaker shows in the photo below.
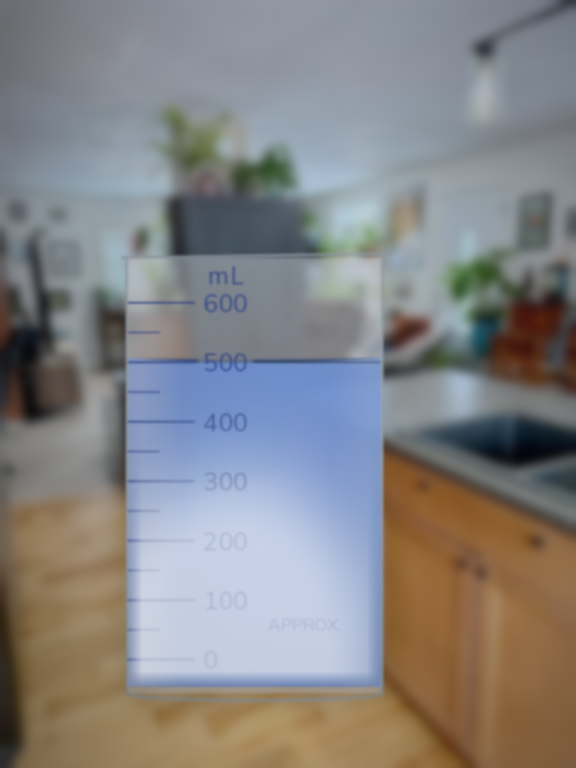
500 mL
